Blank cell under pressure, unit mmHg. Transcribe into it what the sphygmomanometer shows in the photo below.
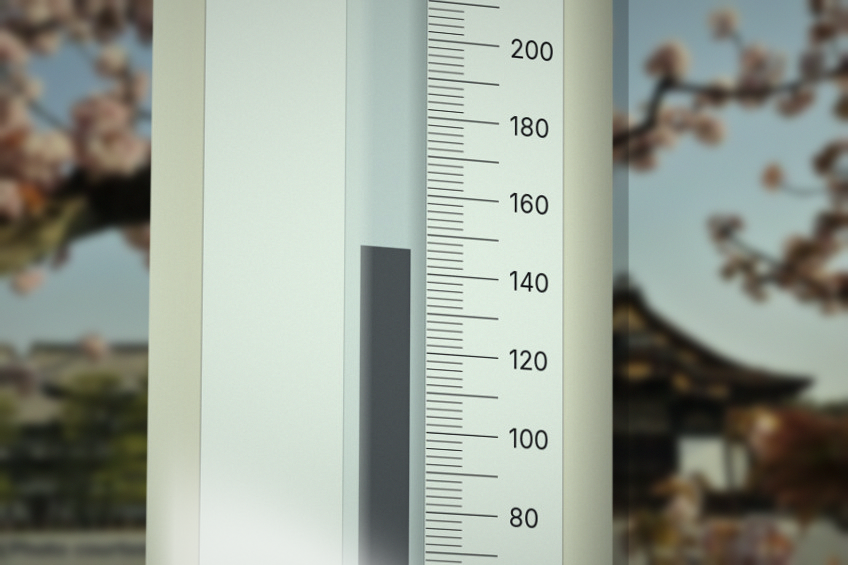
146 mmHg
